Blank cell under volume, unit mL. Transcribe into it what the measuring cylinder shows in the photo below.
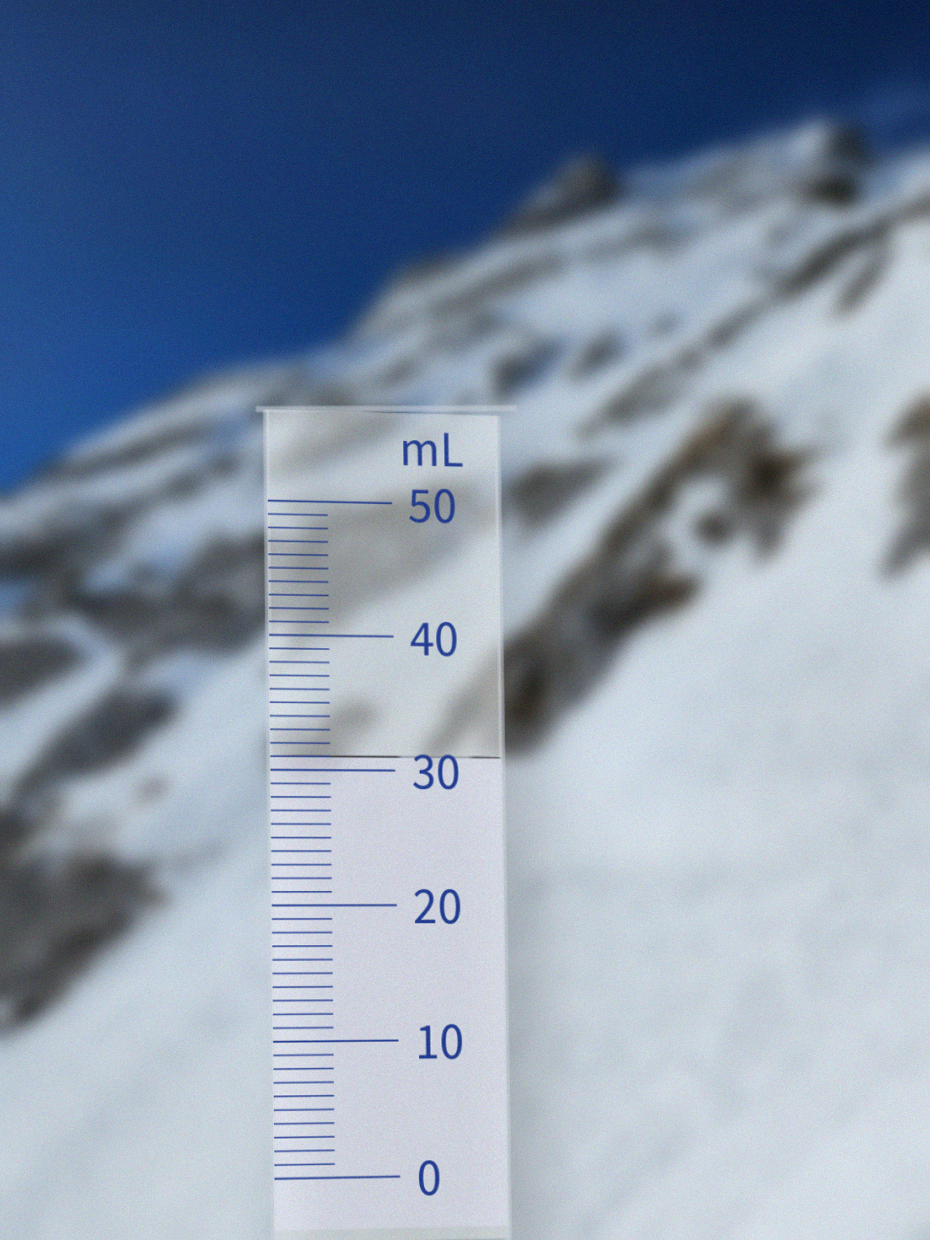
31 mL
